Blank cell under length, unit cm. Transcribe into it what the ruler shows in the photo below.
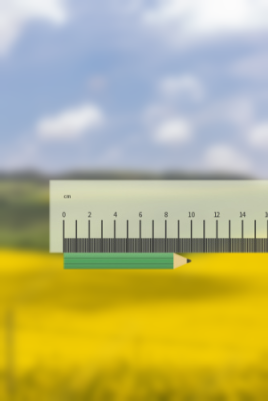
10 cm
